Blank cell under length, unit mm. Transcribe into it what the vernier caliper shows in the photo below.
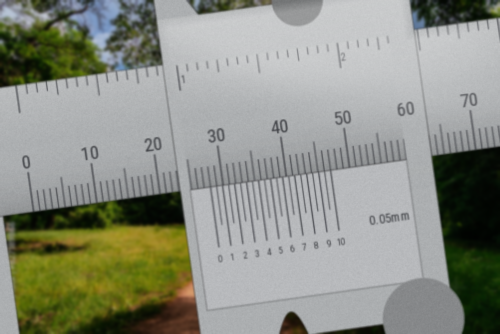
28.0 mm
